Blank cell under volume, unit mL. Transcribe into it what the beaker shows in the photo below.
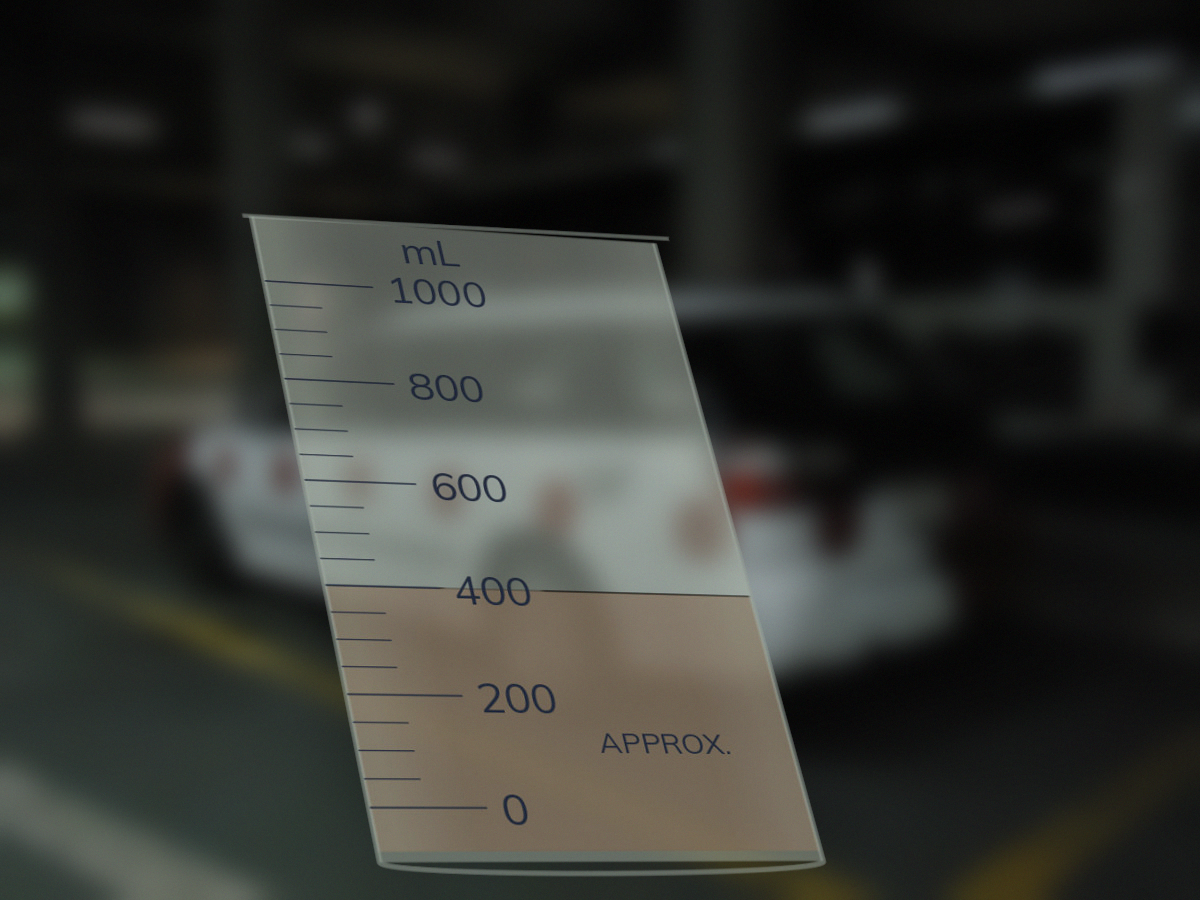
400 mL
